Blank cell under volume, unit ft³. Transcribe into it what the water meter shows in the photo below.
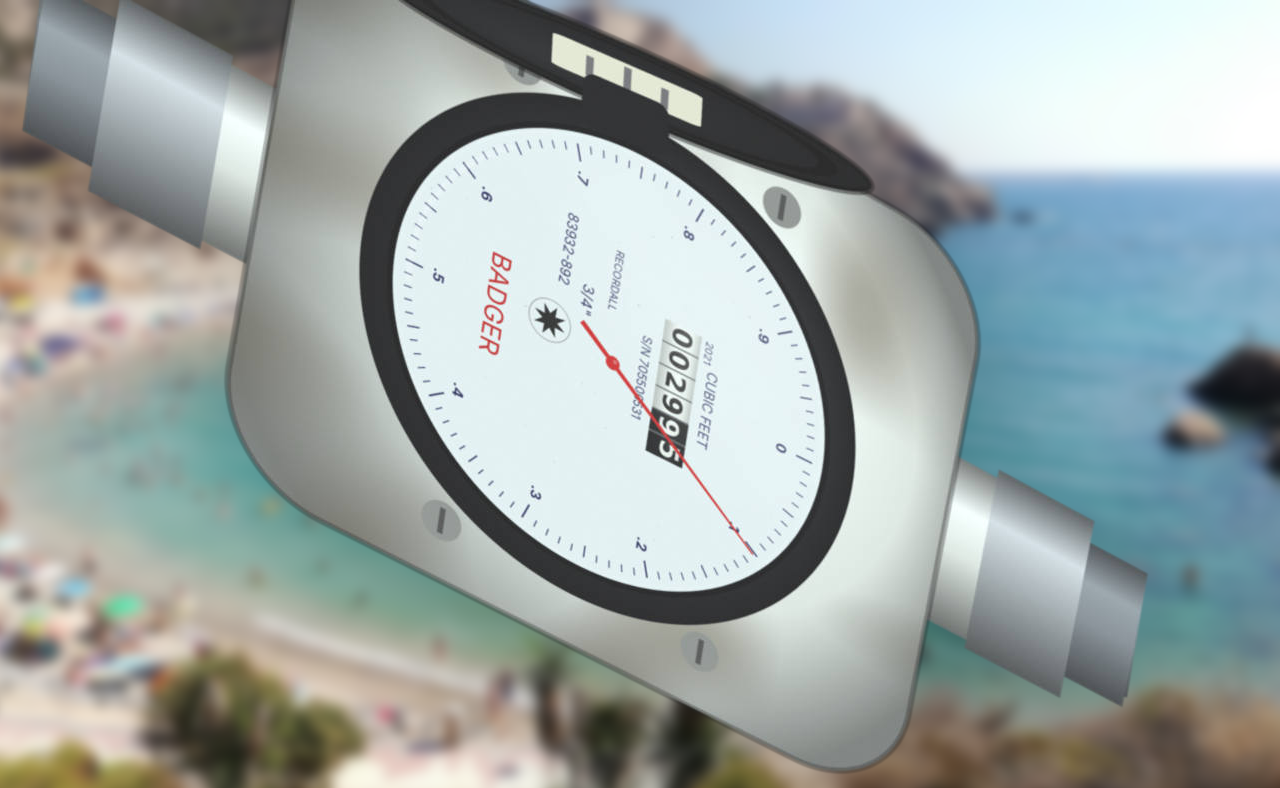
2995.10 ft³
